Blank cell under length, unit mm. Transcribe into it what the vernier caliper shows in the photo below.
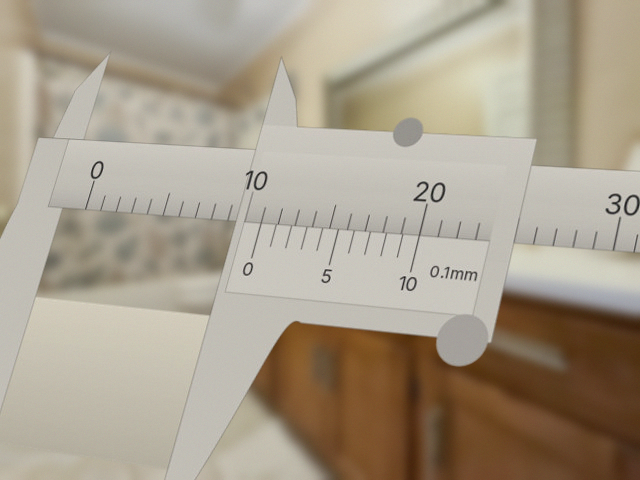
11.0 mm
